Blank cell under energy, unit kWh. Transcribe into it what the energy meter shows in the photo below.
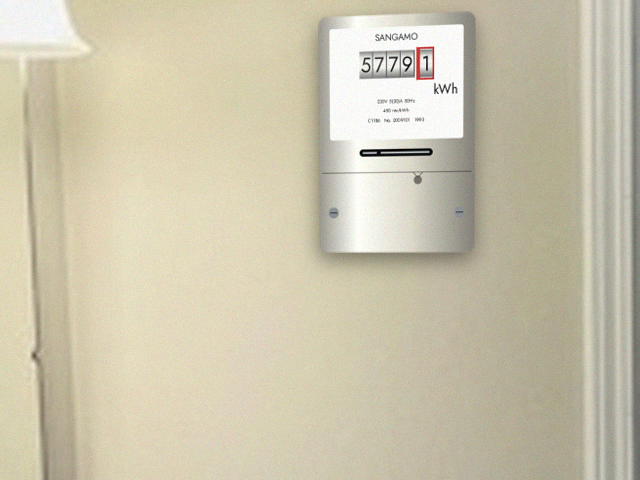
5779.1 kWh
